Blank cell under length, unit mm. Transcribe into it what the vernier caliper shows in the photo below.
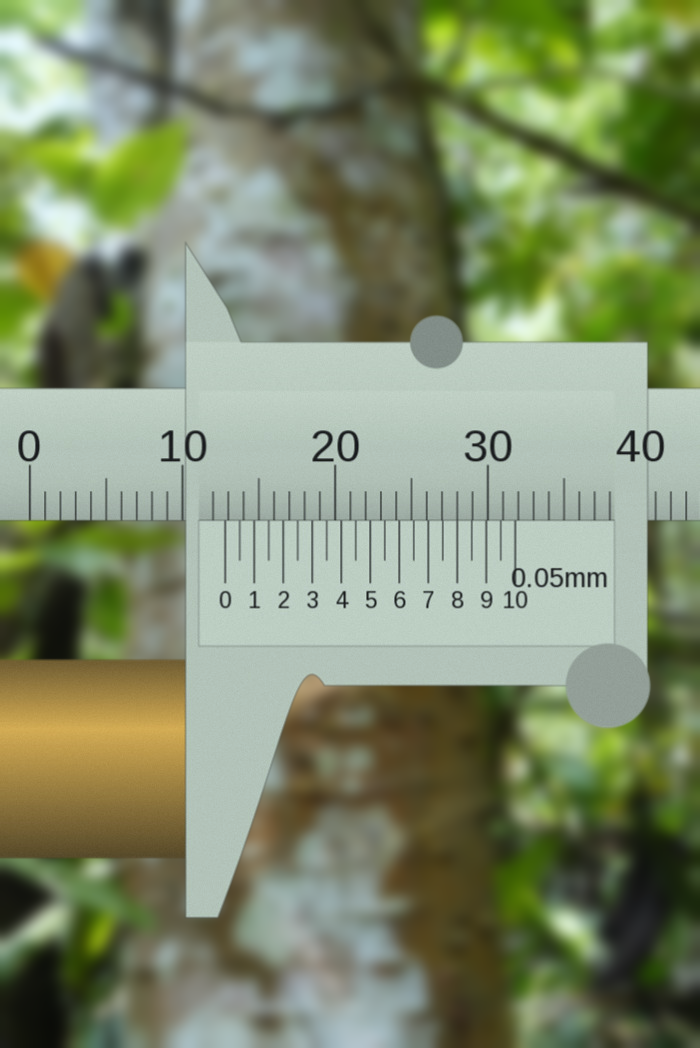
12.8 mm
